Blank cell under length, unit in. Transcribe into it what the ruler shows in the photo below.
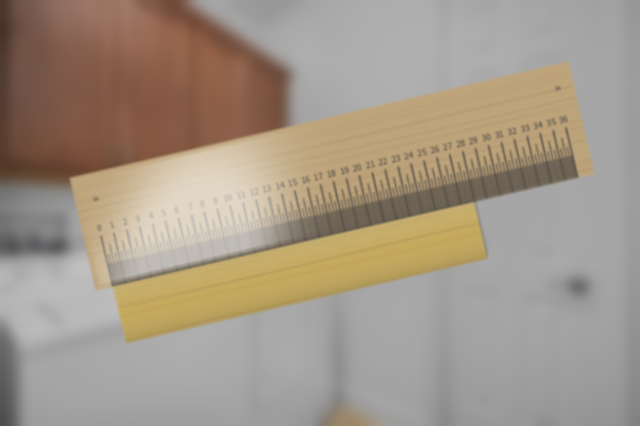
28 in
